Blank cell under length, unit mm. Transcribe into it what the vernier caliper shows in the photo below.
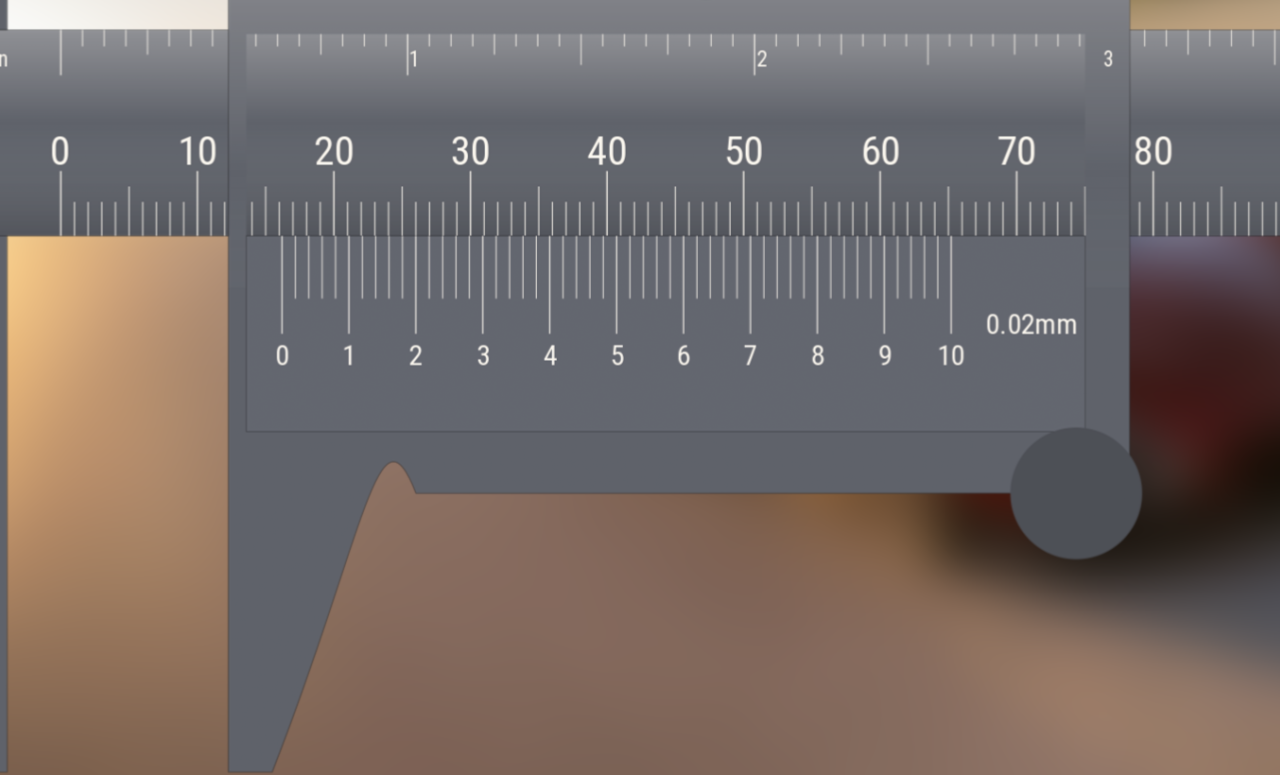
16.2 mm
